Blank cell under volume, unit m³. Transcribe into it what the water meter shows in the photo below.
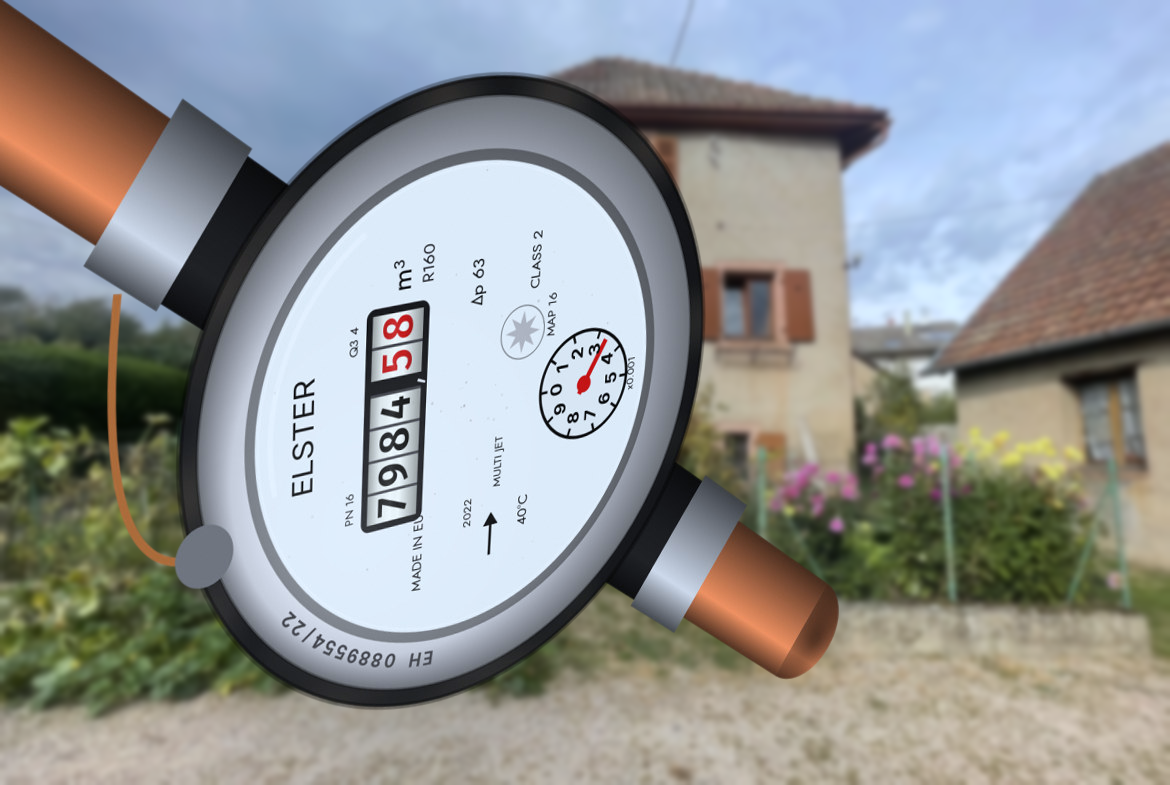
7984.583 m³
